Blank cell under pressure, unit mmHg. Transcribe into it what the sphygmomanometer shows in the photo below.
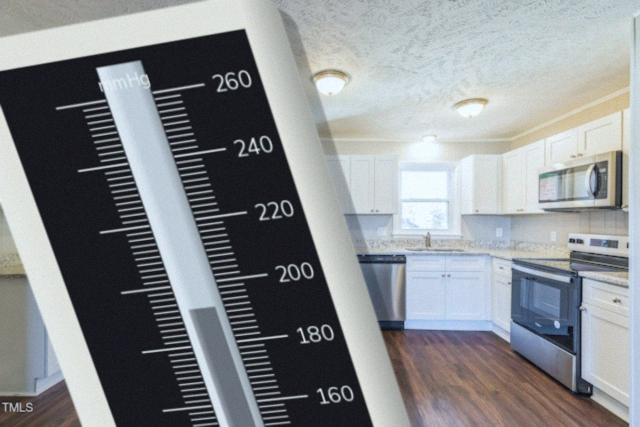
192 mmHg
